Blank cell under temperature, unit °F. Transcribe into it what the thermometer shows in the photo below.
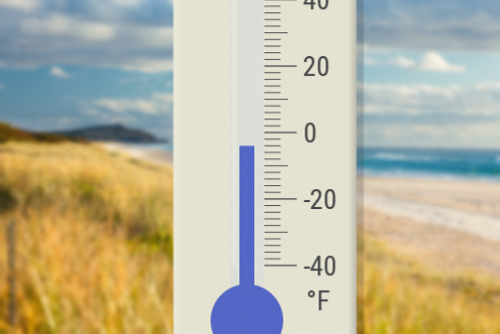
-4 °F
